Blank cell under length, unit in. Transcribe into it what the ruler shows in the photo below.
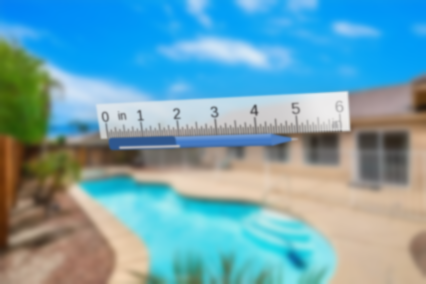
5 in
